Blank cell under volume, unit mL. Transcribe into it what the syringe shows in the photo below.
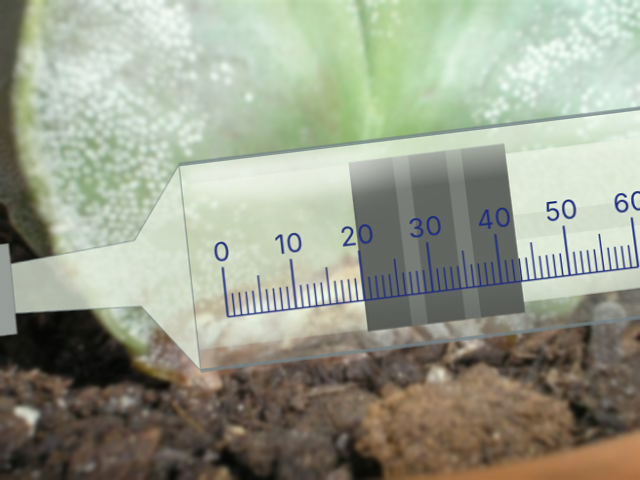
20 mL
